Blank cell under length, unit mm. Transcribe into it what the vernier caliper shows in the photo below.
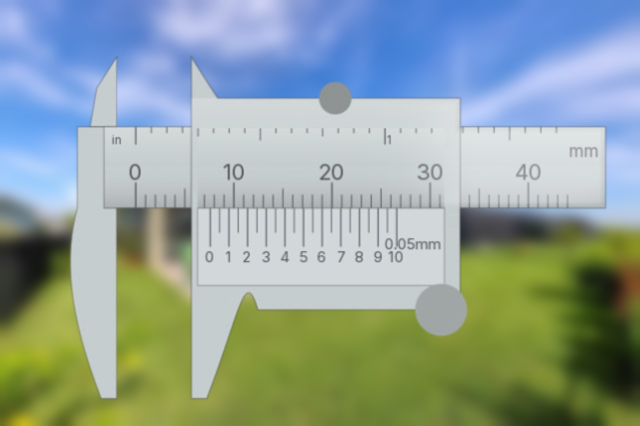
7.6 mm
